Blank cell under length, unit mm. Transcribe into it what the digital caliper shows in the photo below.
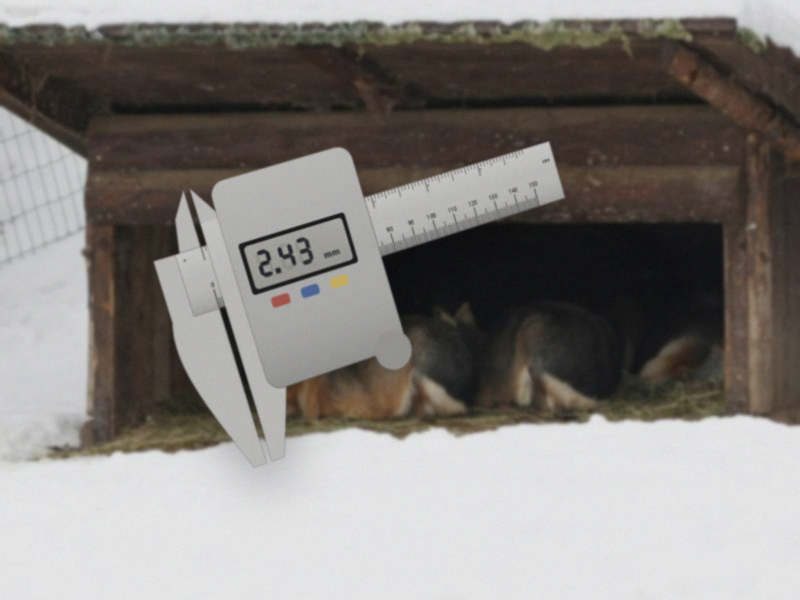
2.43 mm
